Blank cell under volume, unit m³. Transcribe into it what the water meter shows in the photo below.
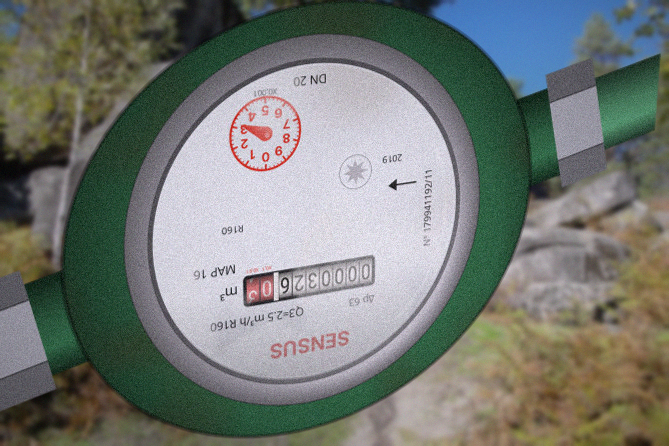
326.033 m³
